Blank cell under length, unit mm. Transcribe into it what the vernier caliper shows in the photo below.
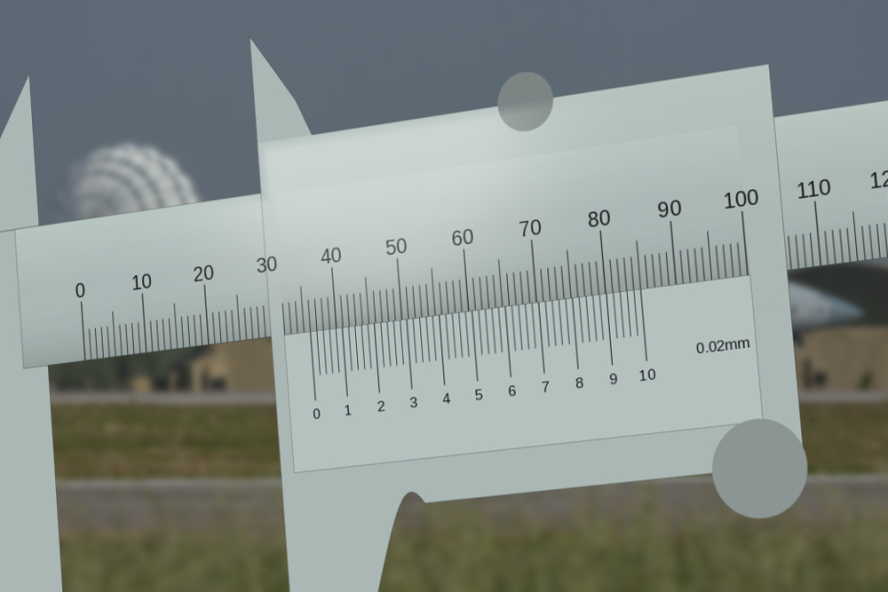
36.0 mm
